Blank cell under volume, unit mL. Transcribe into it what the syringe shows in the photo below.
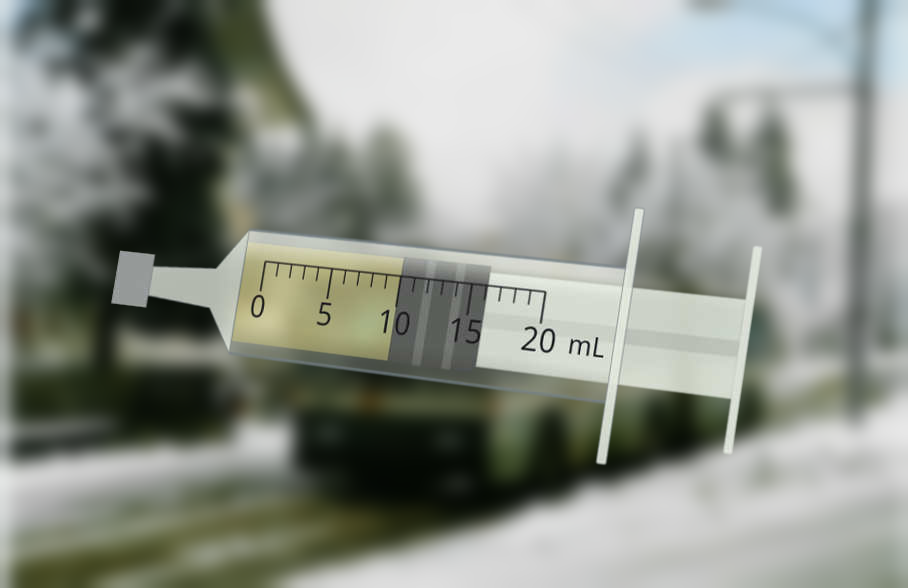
10 mL
